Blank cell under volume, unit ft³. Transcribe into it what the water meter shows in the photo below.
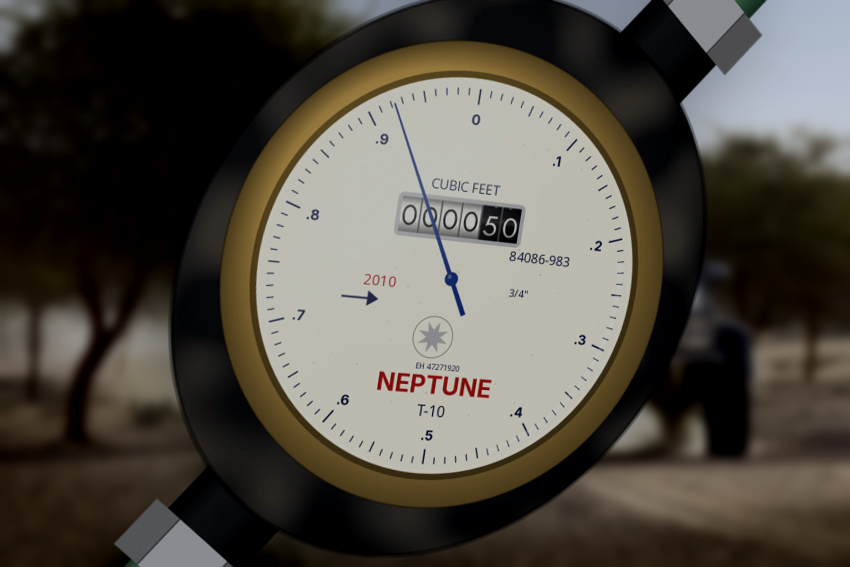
49.92 ft³
